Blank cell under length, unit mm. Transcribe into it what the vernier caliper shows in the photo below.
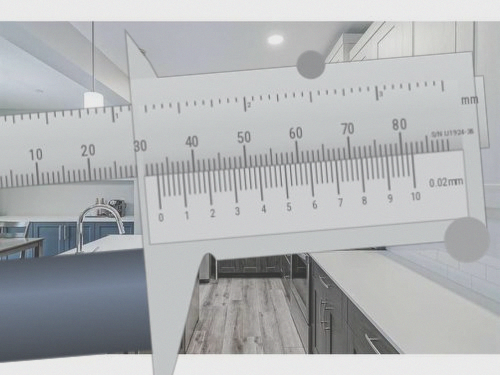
33.0 mm
